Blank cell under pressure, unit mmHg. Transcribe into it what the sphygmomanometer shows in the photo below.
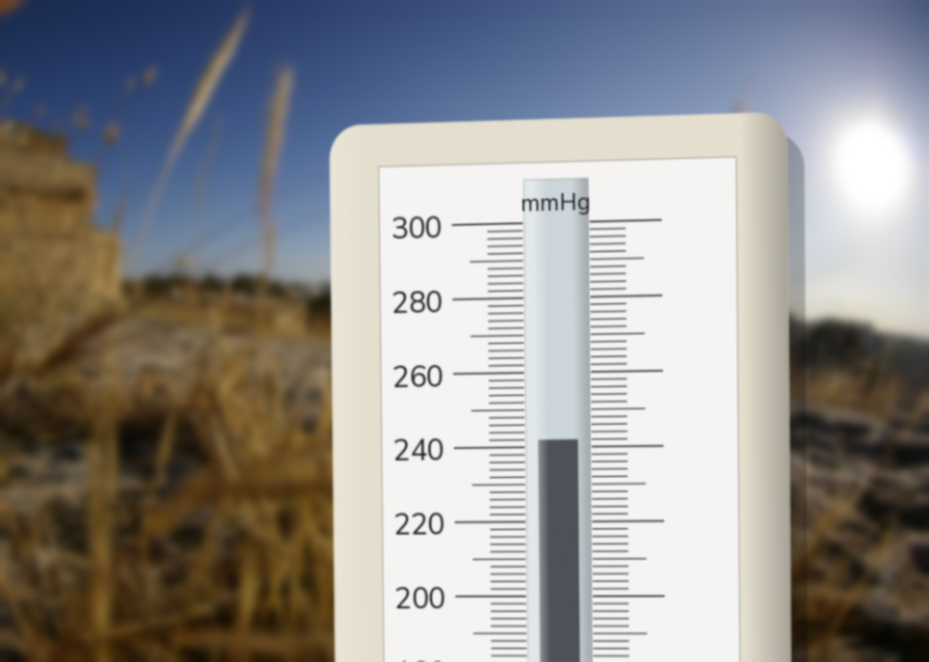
242 mmHg
